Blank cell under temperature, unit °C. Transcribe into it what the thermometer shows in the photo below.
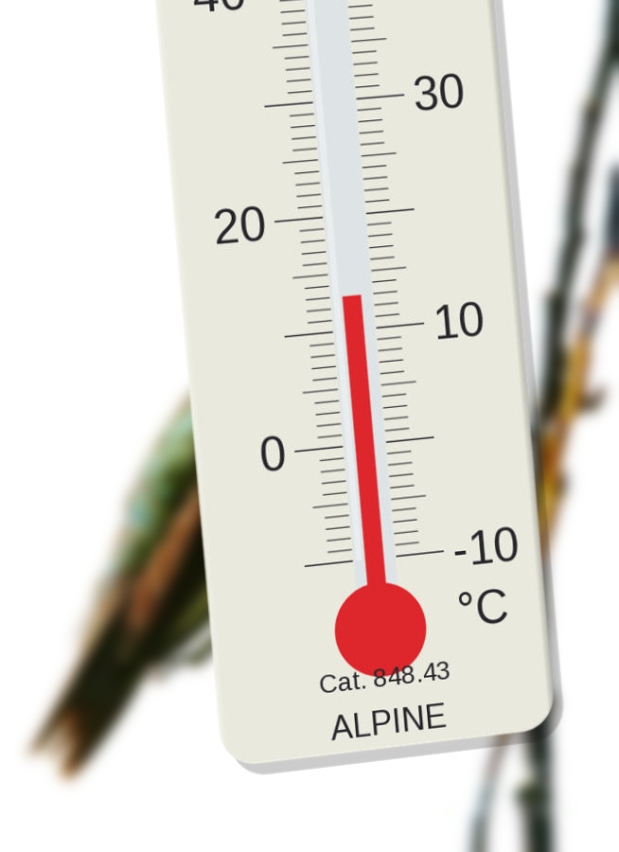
13 °C
